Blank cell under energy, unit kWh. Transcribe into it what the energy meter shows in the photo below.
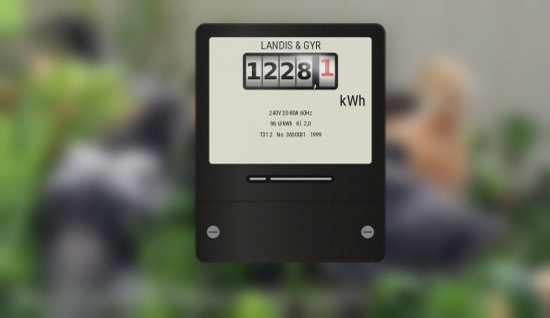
1228.1 kWh
